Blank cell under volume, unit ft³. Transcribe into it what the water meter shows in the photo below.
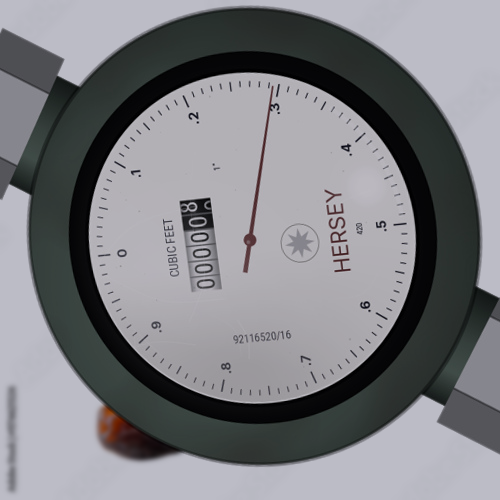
8.29 ft³
